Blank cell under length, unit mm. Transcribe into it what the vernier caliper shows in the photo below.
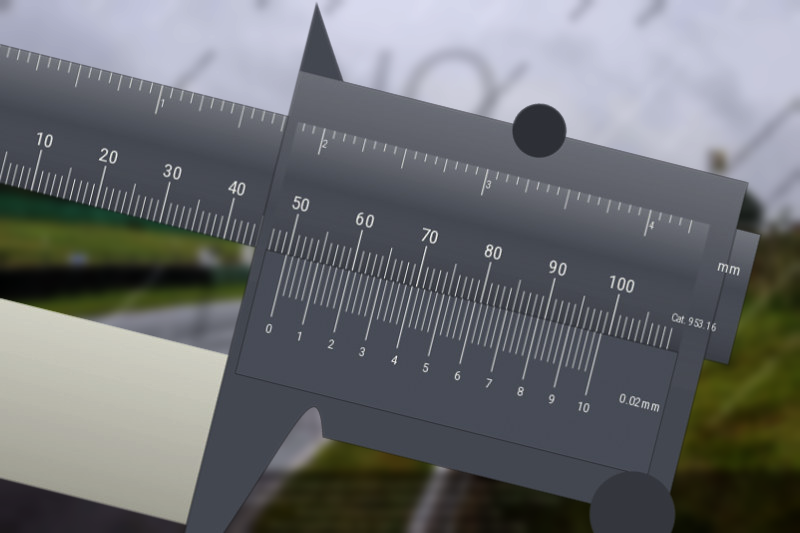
49.8 mm
